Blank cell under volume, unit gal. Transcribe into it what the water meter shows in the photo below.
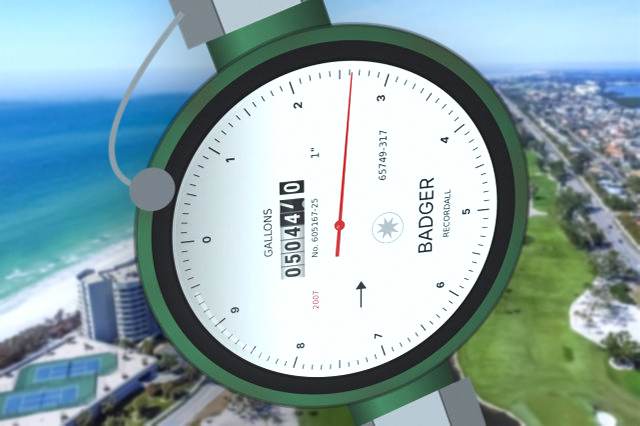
504472.6 gal
